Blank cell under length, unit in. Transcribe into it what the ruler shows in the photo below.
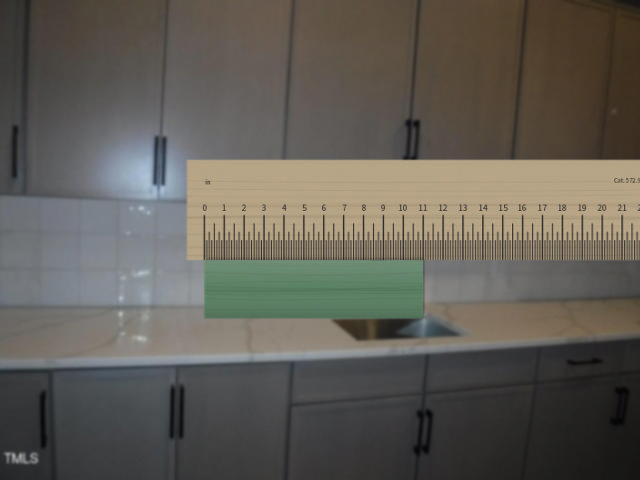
11 in
